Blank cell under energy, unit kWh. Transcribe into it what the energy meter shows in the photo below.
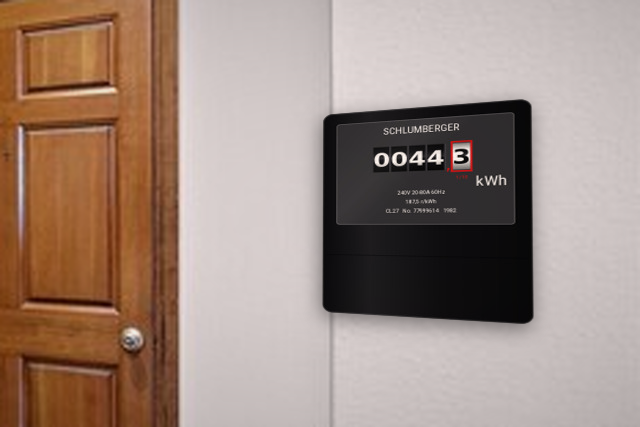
44.3 kWh
